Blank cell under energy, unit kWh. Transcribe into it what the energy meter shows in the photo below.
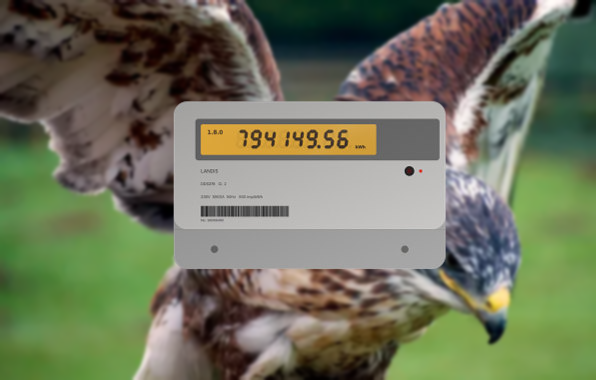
794149.56 kWh
